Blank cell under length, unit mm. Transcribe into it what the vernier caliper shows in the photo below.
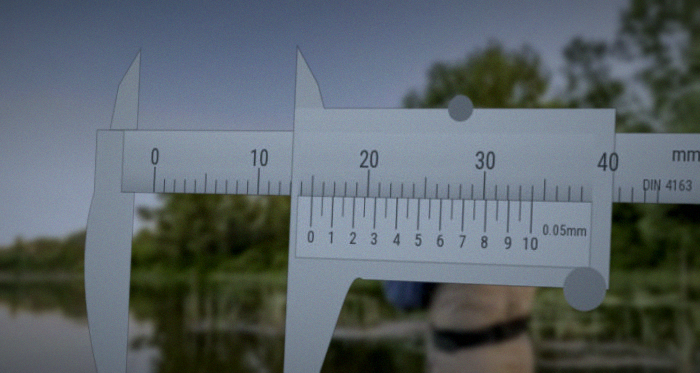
15.0 mm
